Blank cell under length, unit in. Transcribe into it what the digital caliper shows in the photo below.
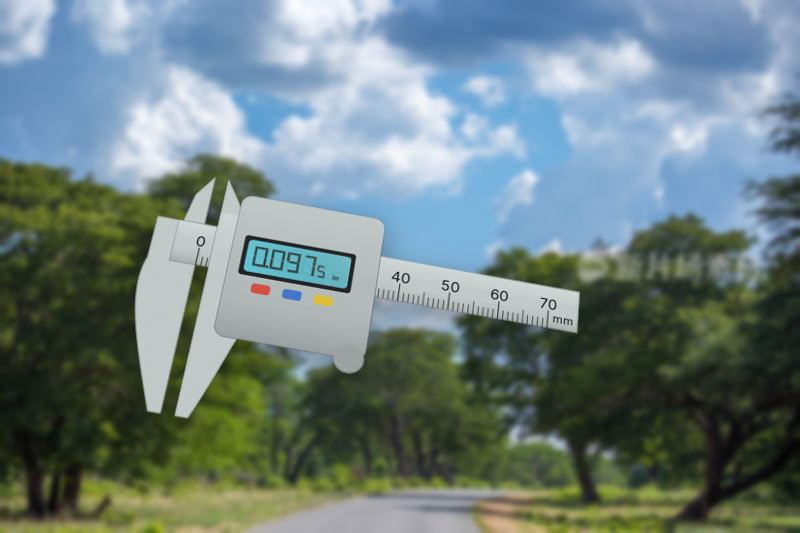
0.0975 in
